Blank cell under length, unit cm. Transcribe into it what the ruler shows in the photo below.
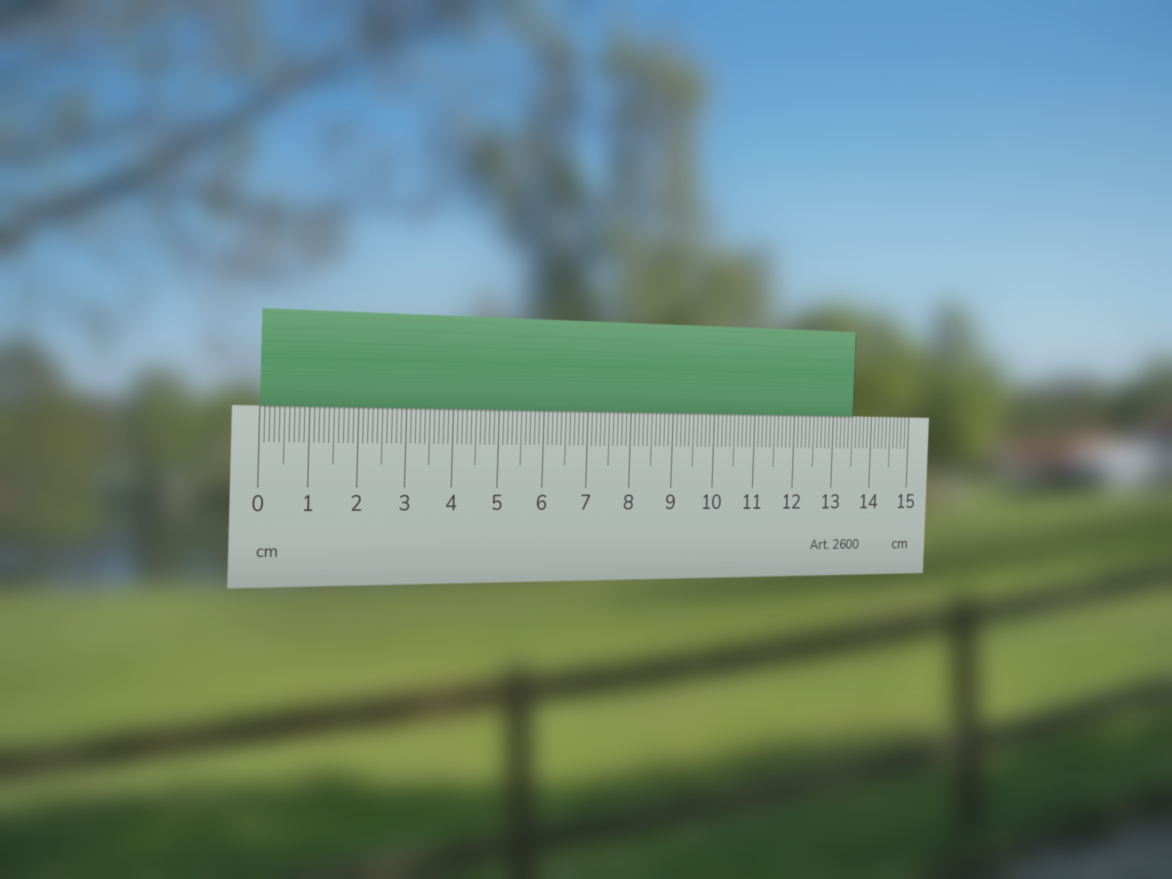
13.5 cm
